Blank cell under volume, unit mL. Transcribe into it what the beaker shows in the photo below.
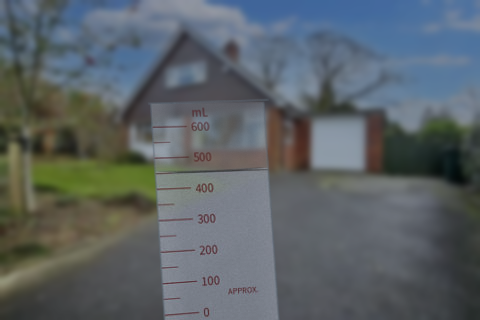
450 mL
